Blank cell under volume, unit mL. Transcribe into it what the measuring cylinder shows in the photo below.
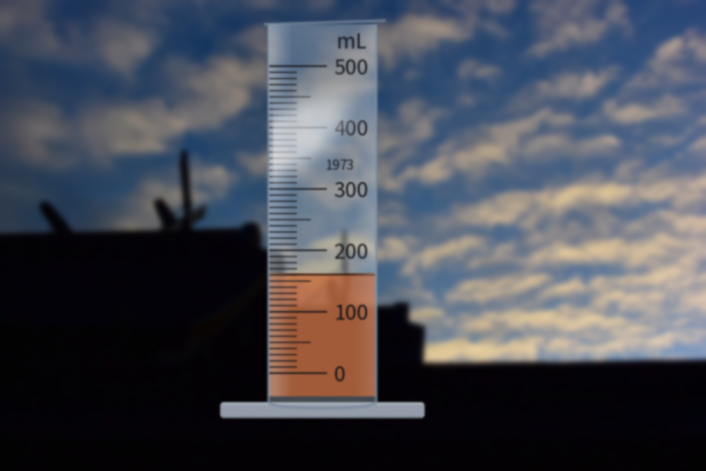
160 mL
